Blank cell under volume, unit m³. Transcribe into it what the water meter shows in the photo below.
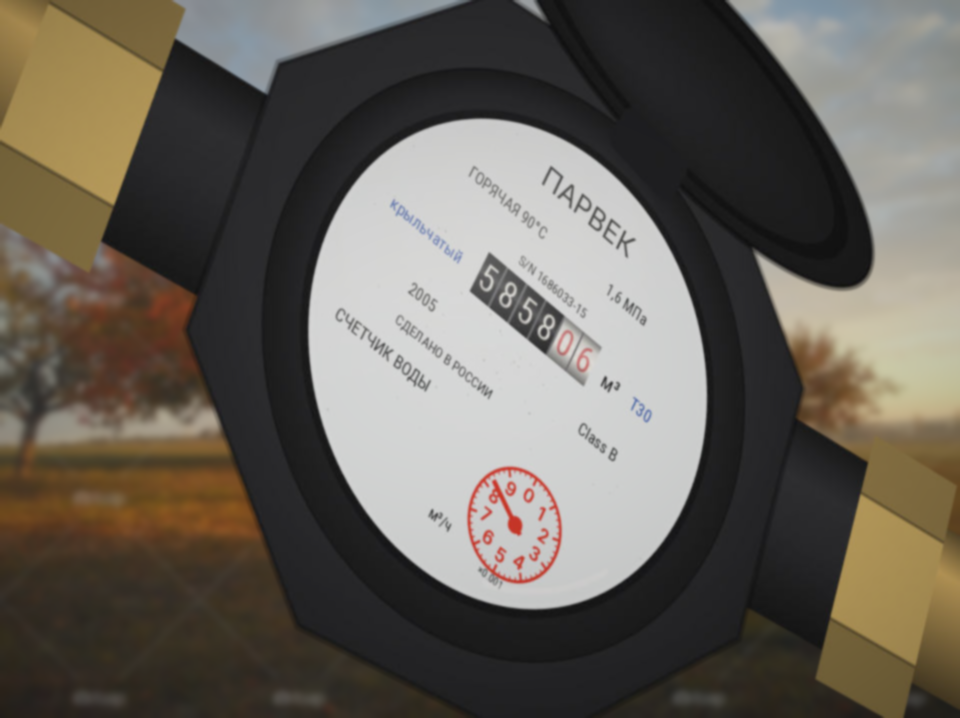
5858.068 m³
